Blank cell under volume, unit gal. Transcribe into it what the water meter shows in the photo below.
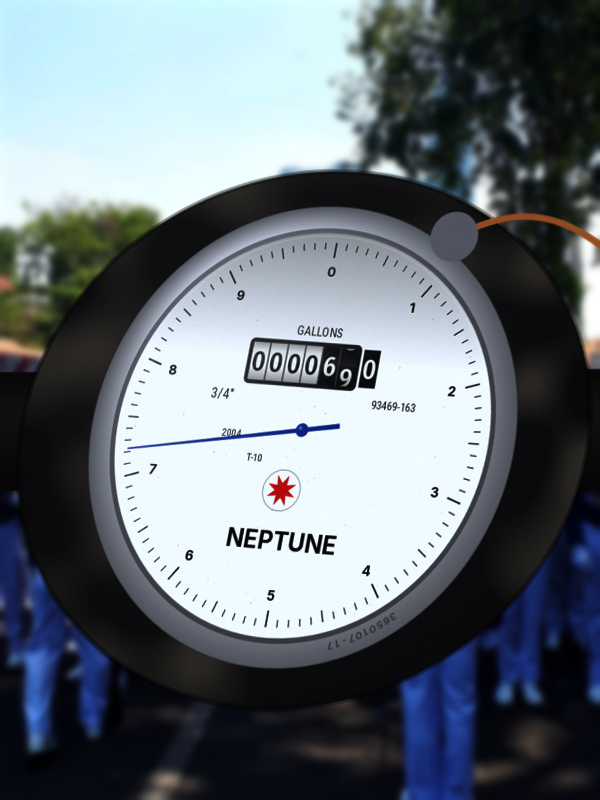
687.2 gal
